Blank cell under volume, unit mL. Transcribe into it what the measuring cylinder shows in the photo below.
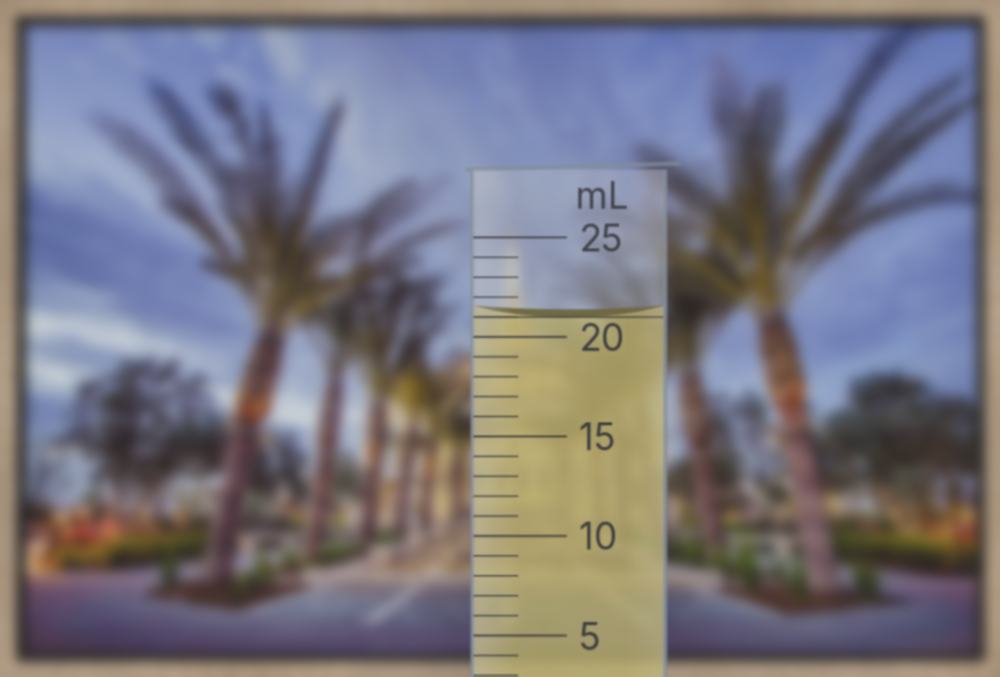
21 mL
